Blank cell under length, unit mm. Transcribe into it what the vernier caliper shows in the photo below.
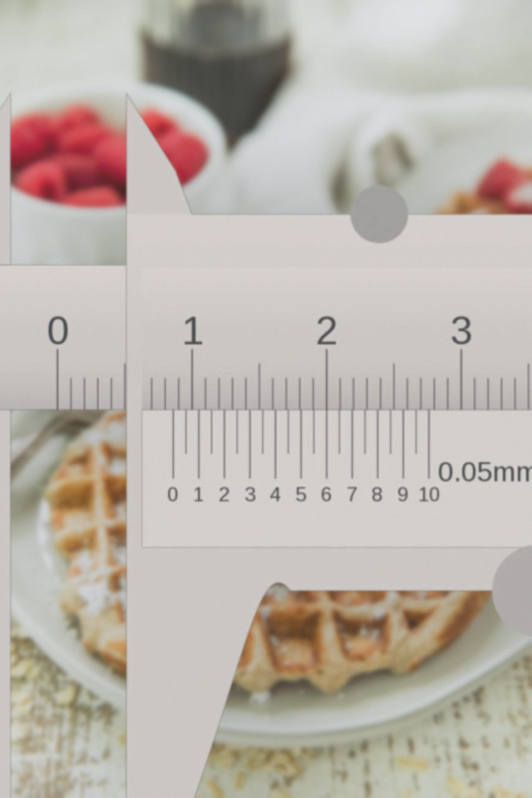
8.6 mm
